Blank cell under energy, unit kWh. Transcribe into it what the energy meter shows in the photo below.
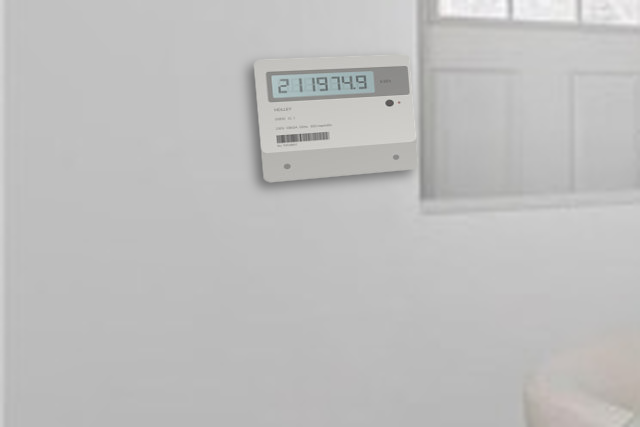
211974.9 kWh
